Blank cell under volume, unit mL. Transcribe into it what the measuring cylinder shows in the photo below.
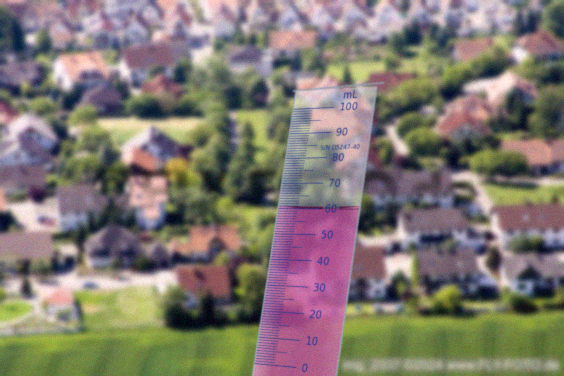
60 mL
